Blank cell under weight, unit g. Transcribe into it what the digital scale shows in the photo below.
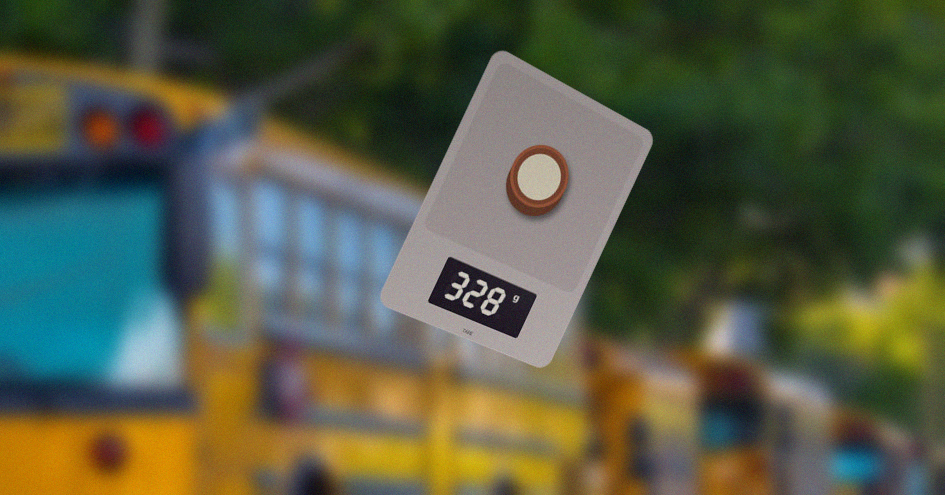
328 g
